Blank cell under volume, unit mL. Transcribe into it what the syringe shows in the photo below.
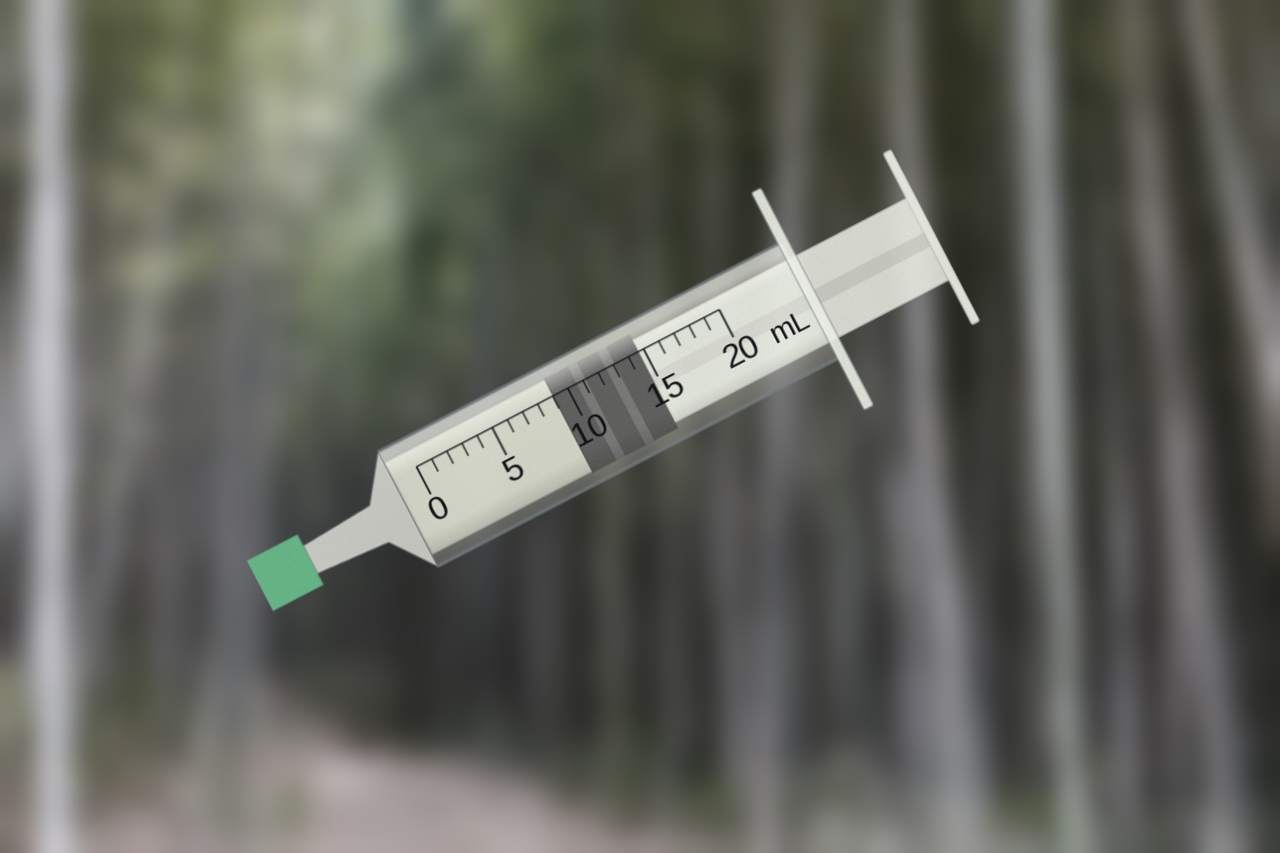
9 mL
